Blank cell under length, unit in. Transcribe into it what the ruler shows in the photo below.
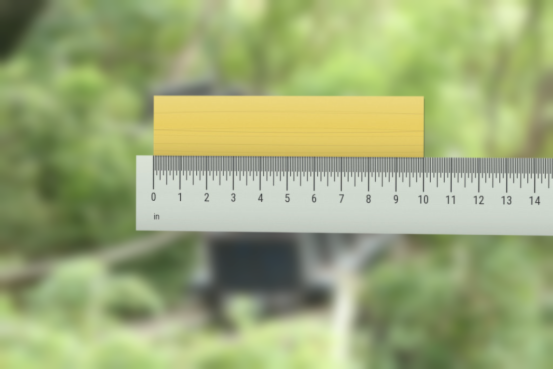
10 in
